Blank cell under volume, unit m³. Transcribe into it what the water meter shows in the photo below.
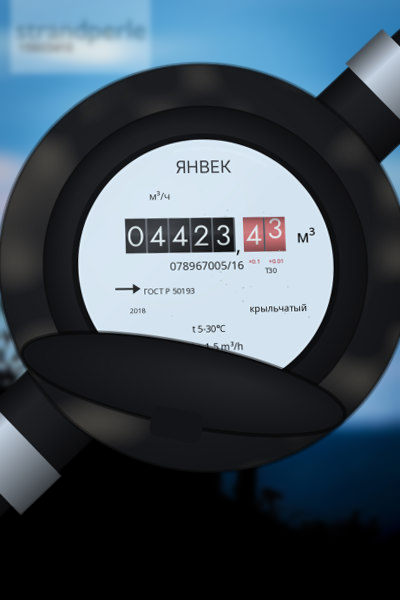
4423.43 m³
